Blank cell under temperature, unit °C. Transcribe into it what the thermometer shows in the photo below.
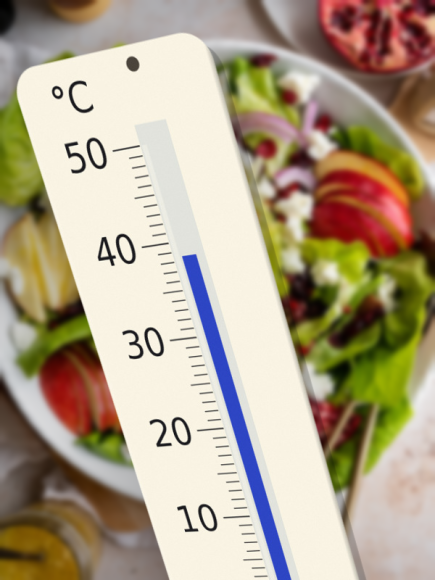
38.5 °C
